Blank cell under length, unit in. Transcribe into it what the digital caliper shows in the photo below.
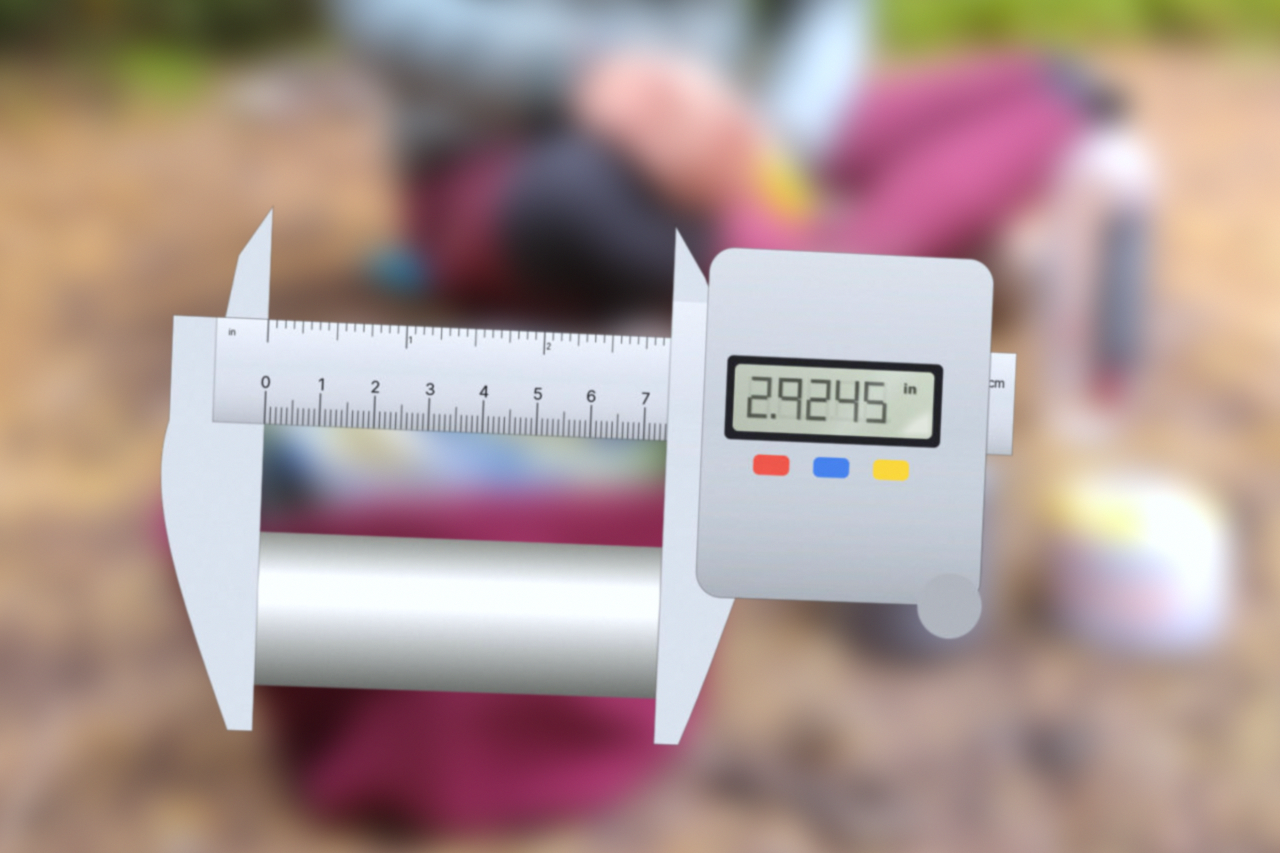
2.9245 in
